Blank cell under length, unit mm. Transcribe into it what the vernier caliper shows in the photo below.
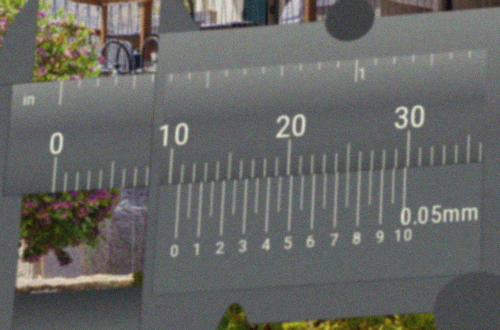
10.8 mm
